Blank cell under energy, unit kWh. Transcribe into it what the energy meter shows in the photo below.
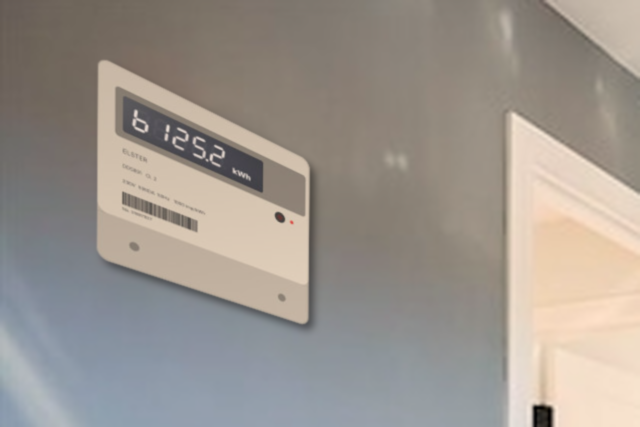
6125.2 kWh
